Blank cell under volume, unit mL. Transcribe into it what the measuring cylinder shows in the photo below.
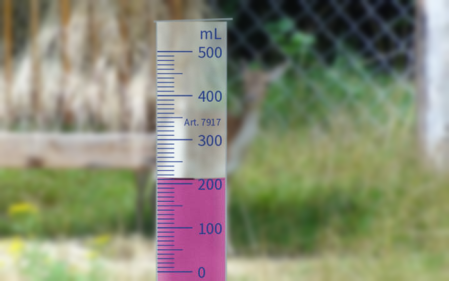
210 mL
